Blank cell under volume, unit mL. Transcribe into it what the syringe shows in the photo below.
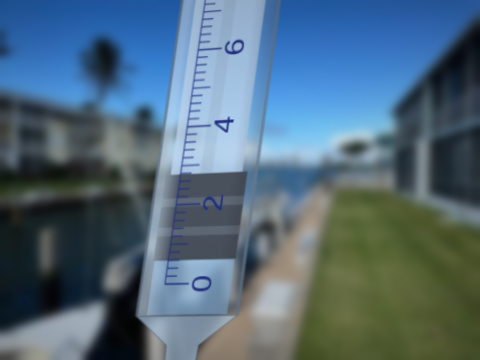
0.6 mL
